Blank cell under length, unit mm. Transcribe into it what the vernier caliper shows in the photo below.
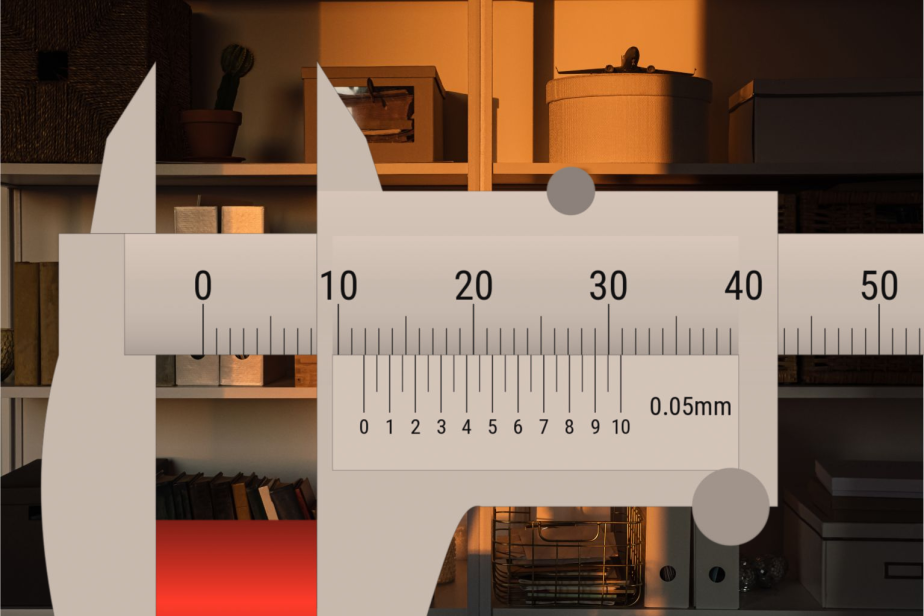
11.9 mm
